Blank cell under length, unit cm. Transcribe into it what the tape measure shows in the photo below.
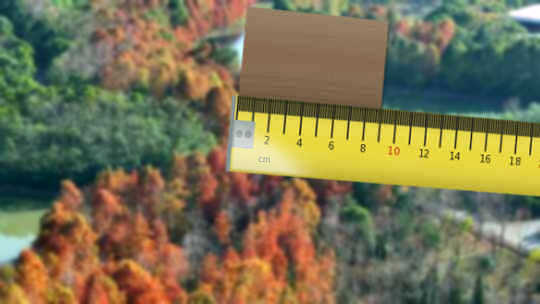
9 cm
